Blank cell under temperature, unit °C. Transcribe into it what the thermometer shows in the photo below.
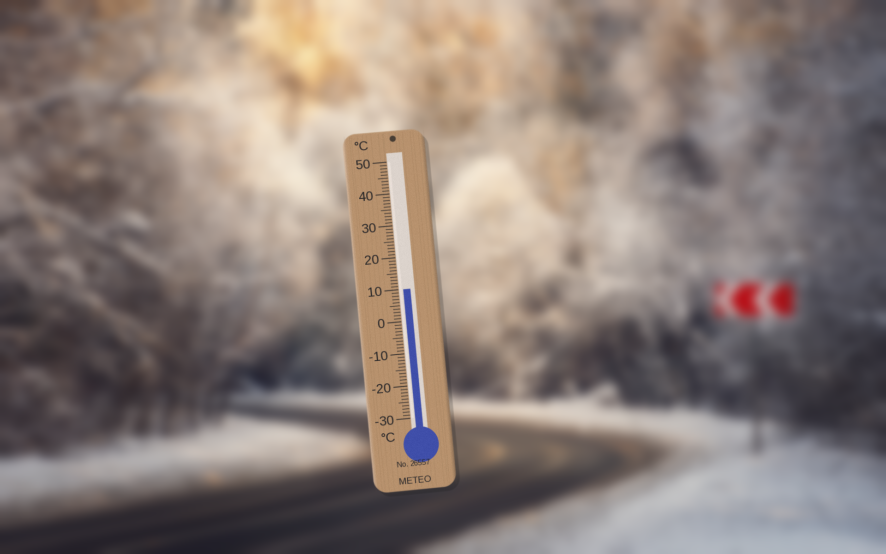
10 °C
